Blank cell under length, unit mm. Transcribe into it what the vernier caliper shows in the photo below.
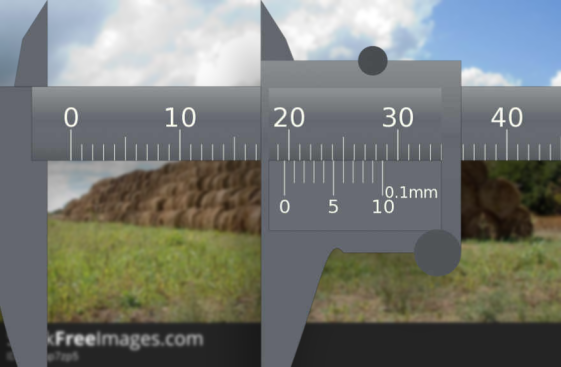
19.6 mm
